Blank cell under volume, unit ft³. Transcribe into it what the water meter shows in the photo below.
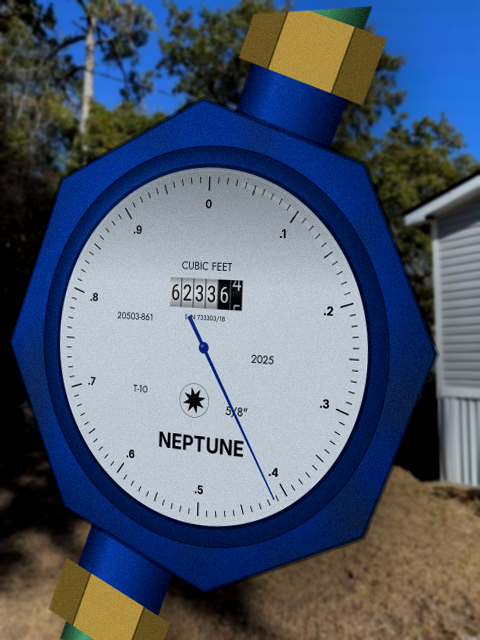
623364.41 ft³
